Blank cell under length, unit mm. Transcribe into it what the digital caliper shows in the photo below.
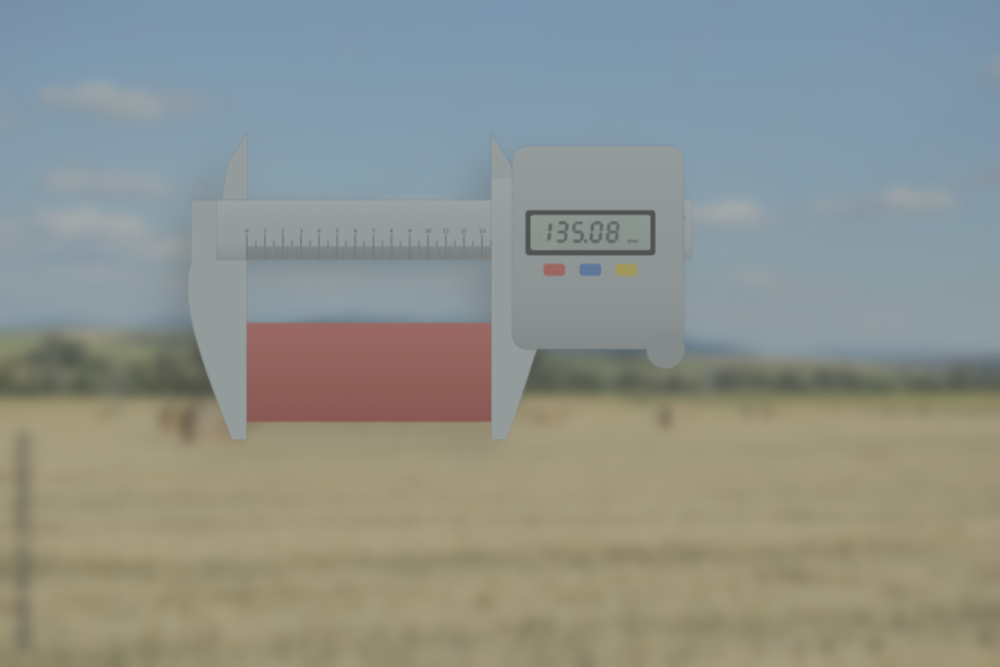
135.08 mm
